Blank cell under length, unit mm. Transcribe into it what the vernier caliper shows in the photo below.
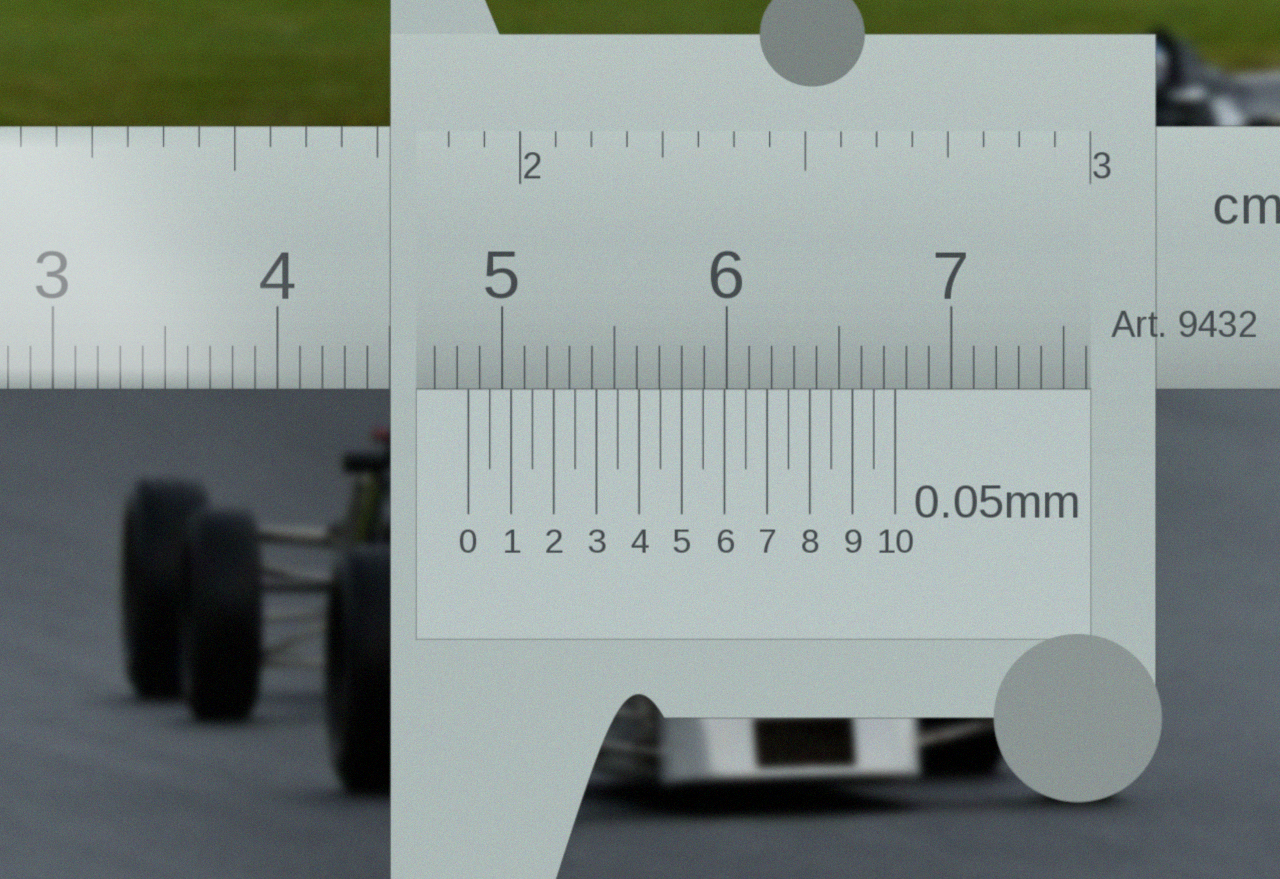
48.5 mm
